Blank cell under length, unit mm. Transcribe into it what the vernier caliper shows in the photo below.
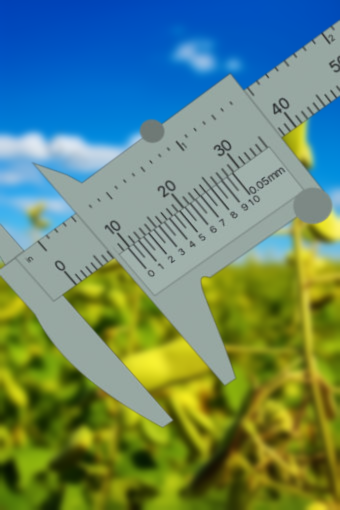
9.8 mm
